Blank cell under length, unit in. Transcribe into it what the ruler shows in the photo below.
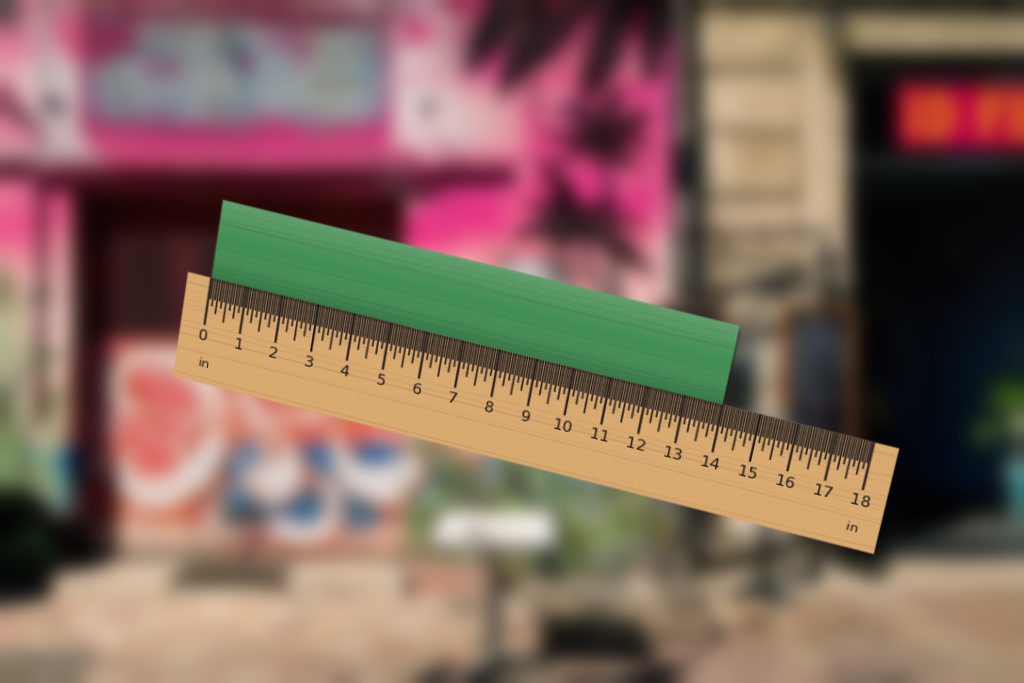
14 in
